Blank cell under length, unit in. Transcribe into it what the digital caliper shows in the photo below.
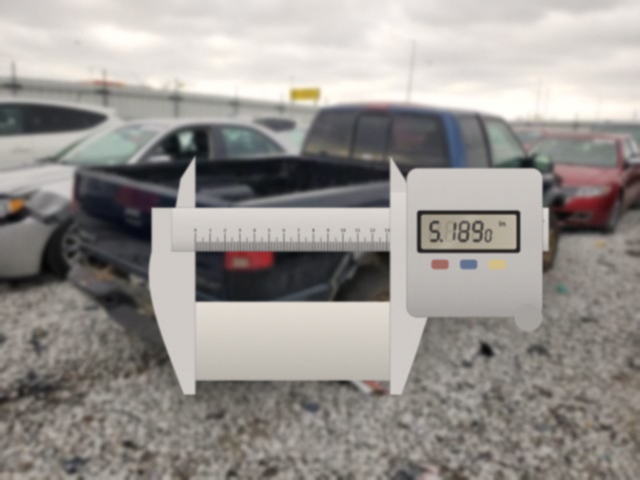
5.1890 in
